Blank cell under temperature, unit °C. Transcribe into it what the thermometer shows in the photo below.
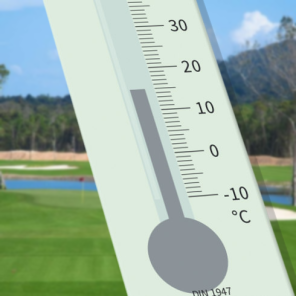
15 °C
